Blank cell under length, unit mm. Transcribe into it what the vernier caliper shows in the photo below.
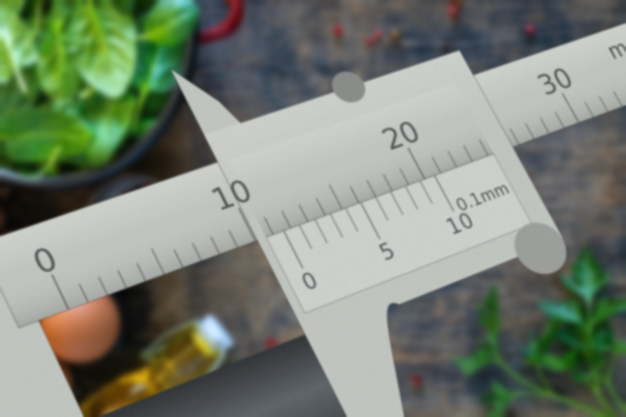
11.6 mm
